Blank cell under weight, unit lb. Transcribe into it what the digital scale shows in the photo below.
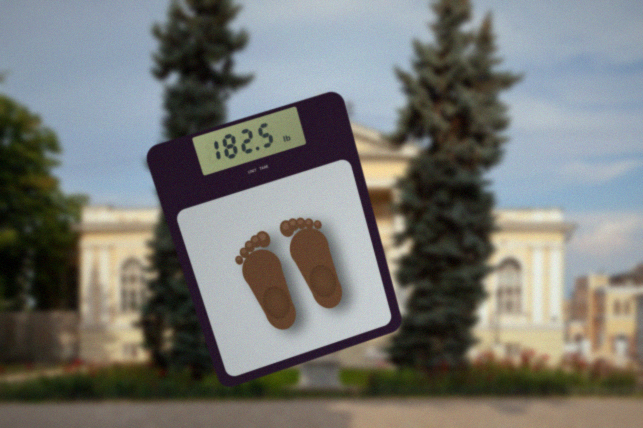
182.5 lb
